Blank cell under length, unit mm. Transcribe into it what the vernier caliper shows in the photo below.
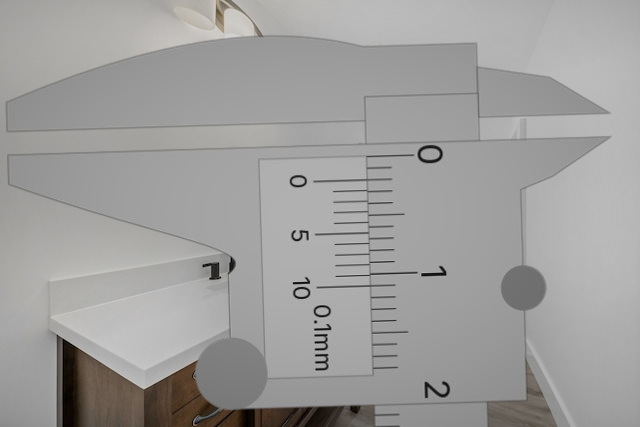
2.0 mm
